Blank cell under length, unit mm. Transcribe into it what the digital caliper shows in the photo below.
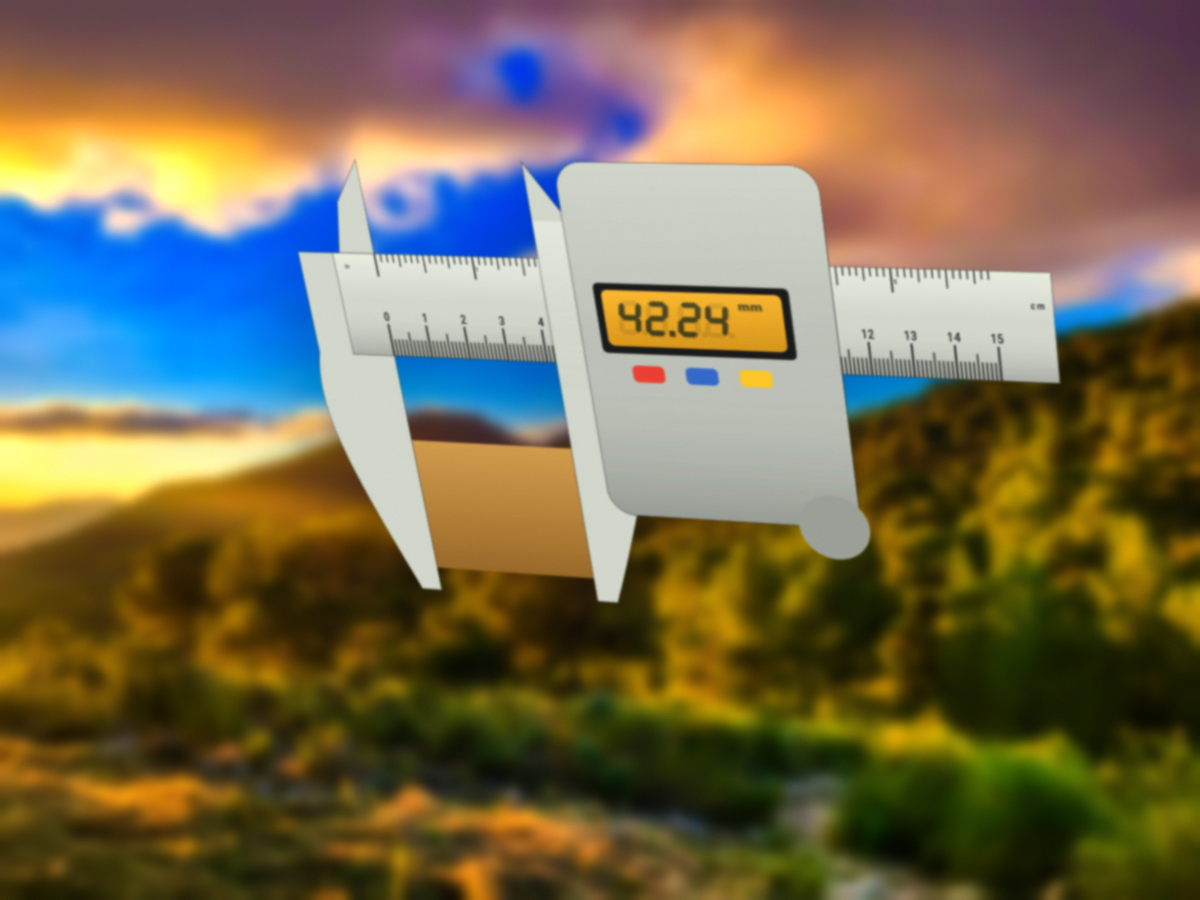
42.24 mm
